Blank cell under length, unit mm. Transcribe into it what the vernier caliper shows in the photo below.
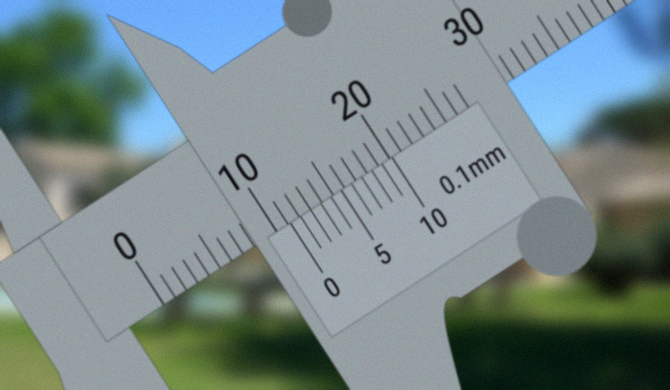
11.2 mm
